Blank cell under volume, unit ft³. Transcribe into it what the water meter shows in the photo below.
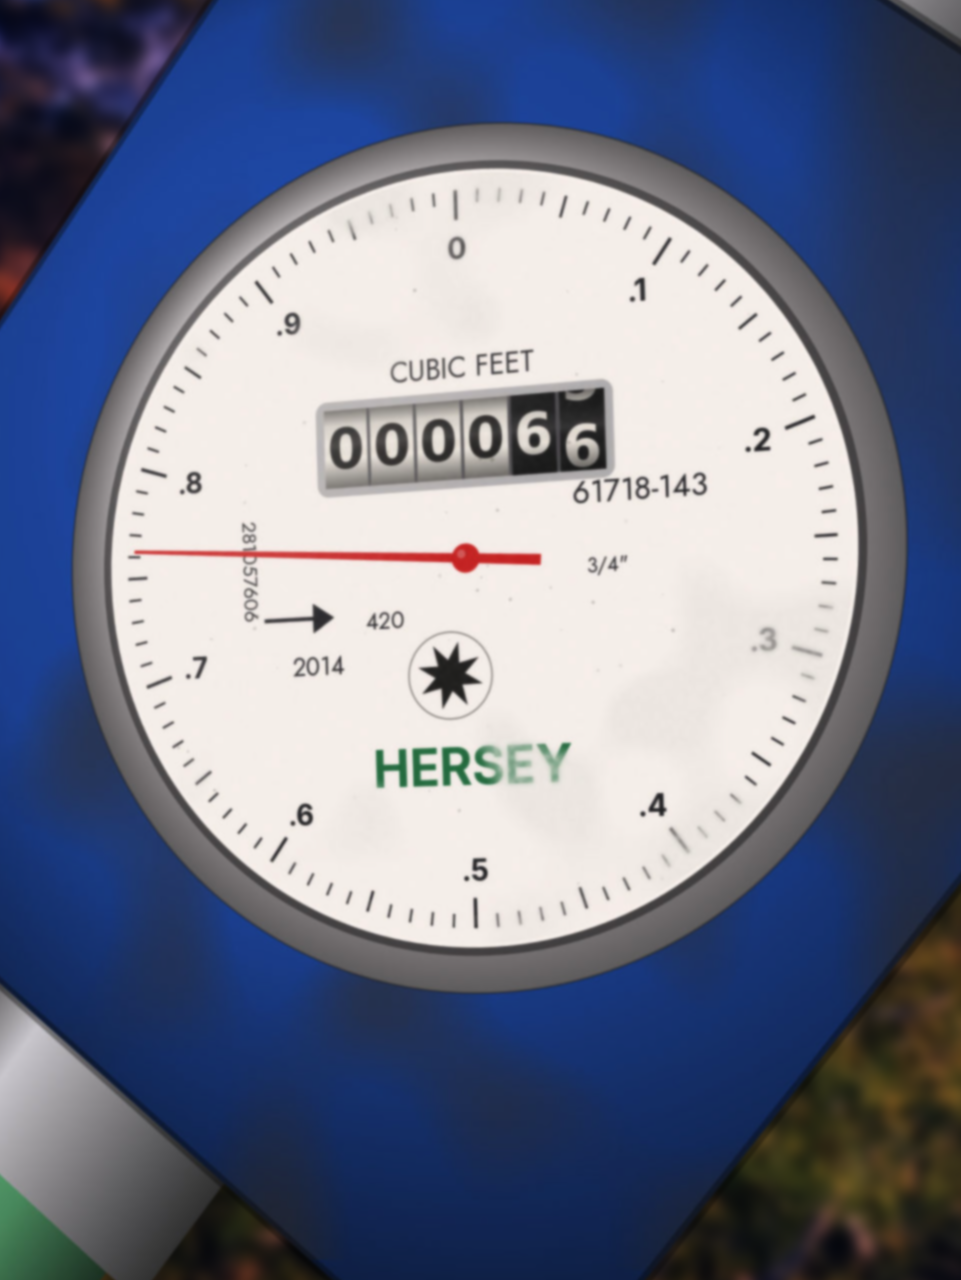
65.76 ft³
